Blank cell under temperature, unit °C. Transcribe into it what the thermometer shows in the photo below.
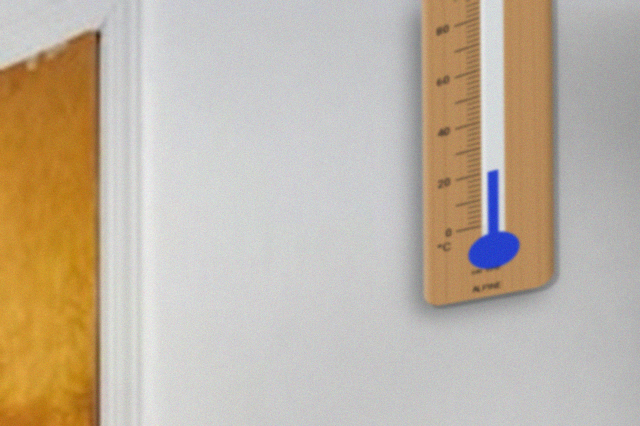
20 °C
